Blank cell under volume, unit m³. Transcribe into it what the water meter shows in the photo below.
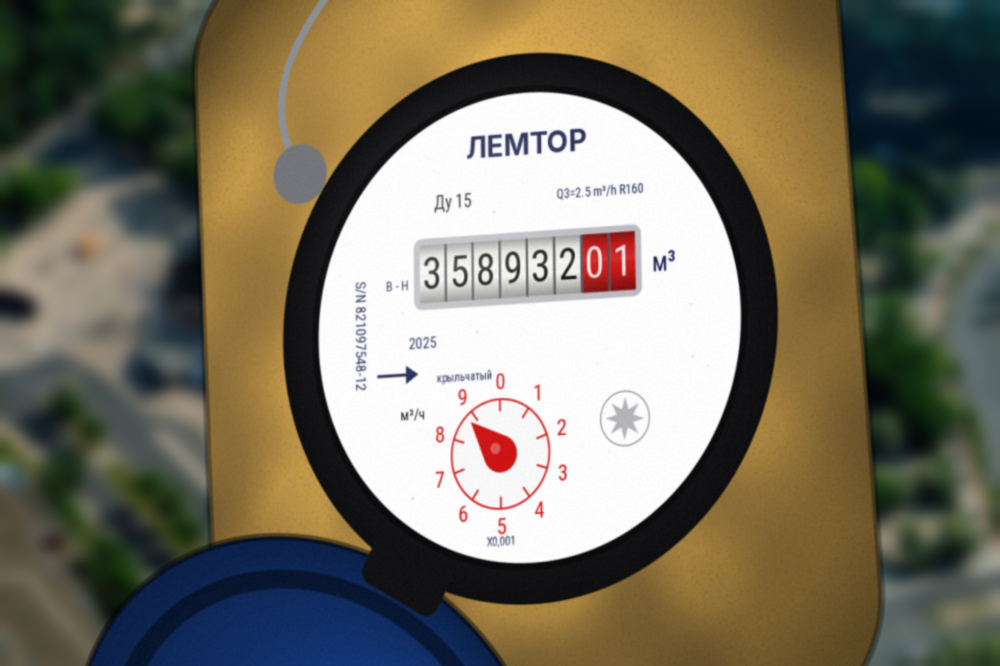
358932.018 m³
